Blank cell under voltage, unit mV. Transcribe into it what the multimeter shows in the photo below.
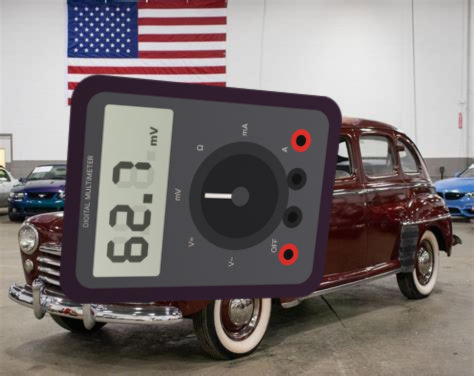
62.7 mV
